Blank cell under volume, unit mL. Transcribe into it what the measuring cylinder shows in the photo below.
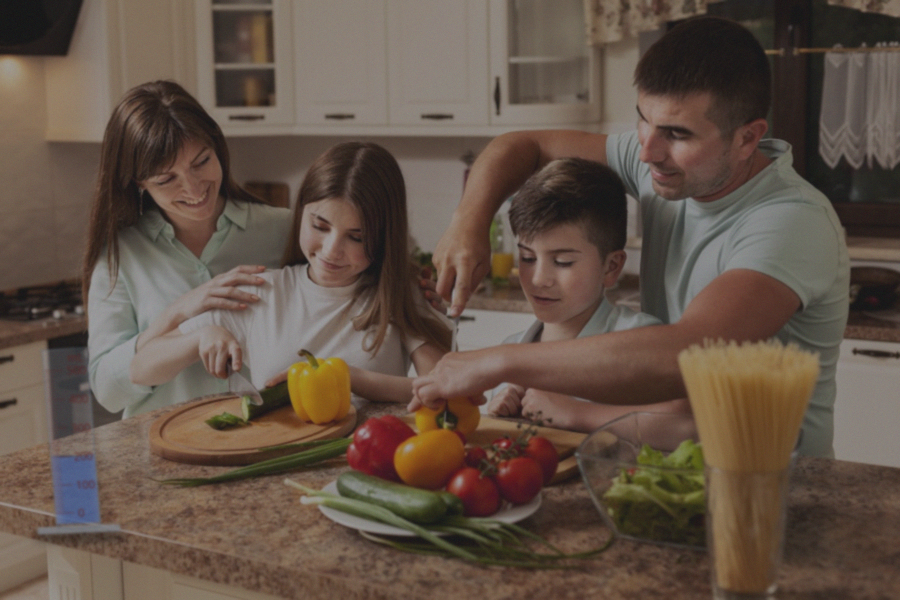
200 mL
